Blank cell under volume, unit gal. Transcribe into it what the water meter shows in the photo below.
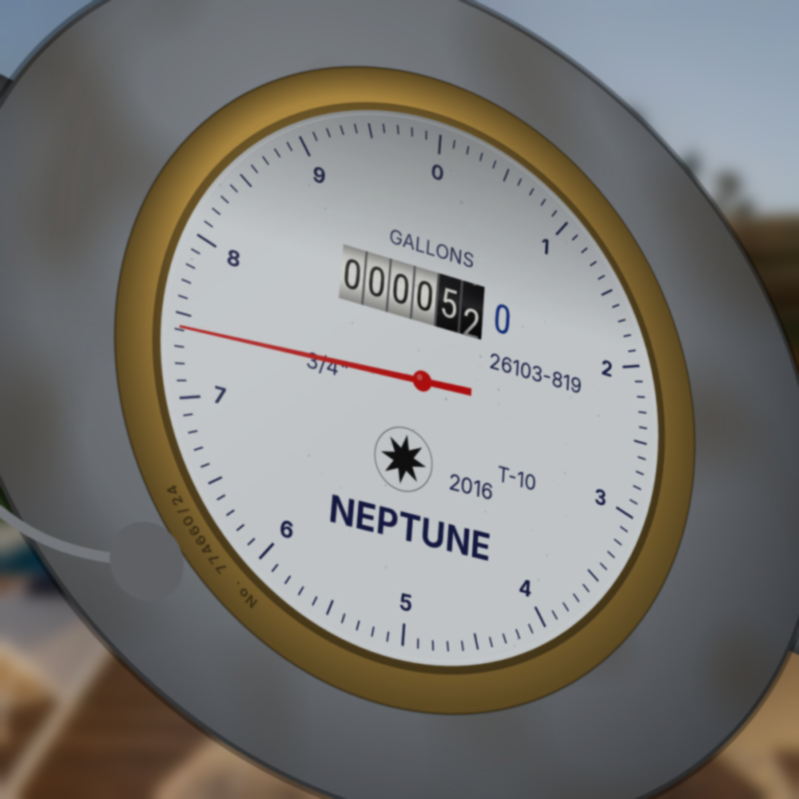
517.4 gal
